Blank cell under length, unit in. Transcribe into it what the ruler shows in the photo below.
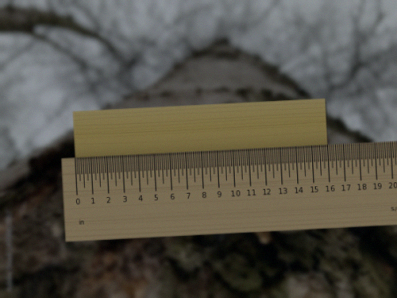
16 in
